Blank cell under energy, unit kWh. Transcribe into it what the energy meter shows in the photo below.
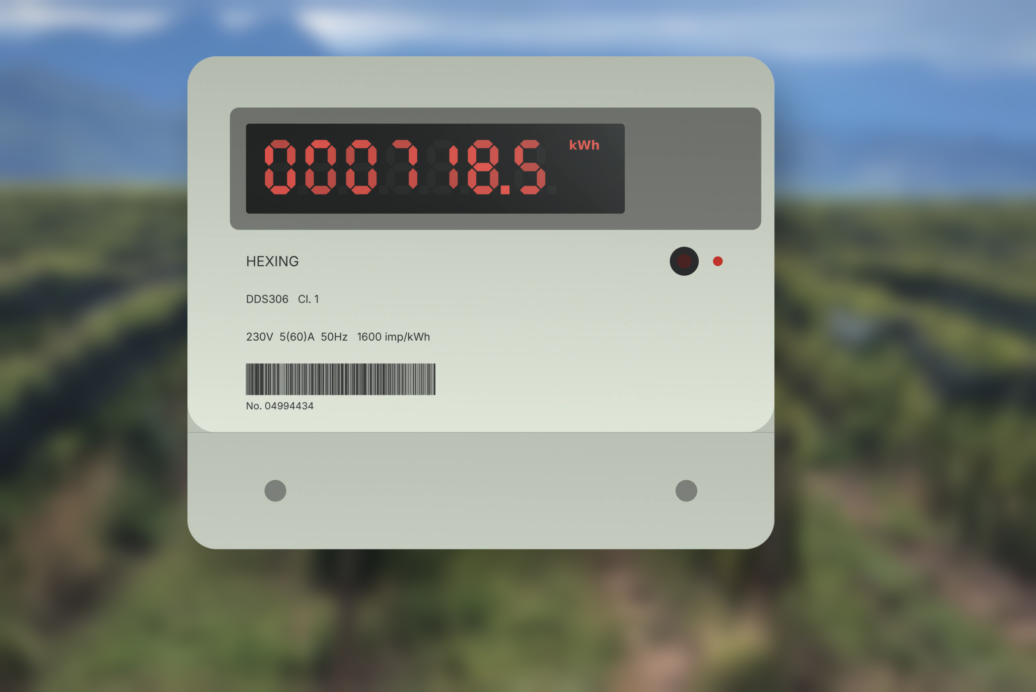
718.5 kWh
